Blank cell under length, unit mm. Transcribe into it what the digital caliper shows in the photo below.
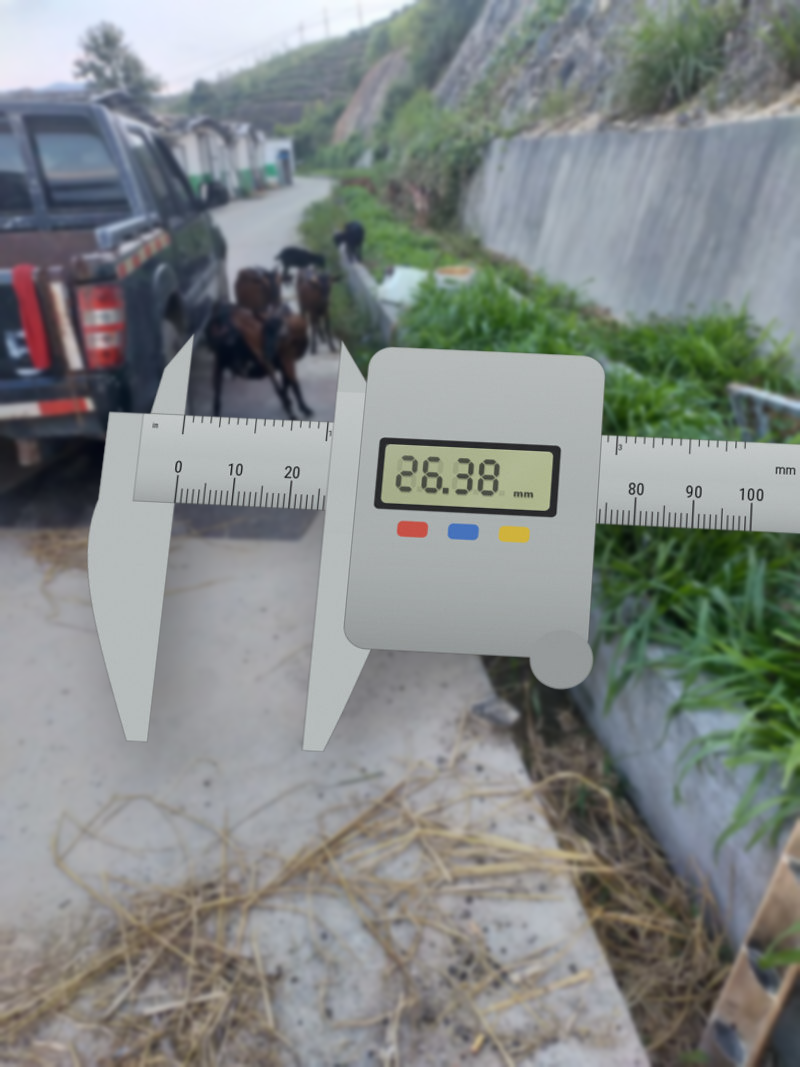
26.38 mm
